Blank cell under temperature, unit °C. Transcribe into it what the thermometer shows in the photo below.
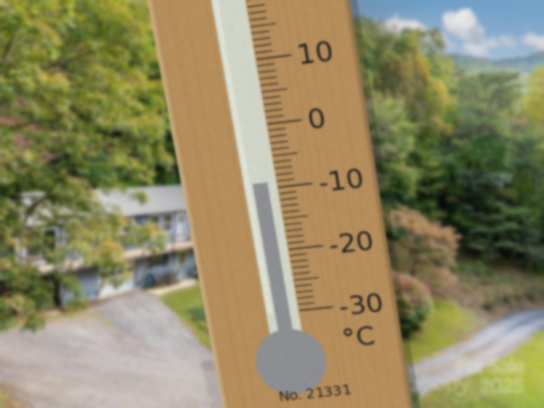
-9 °C
